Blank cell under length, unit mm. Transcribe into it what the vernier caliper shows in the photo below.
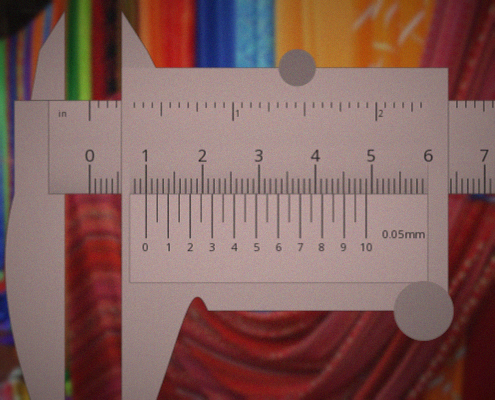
10.0 mm
